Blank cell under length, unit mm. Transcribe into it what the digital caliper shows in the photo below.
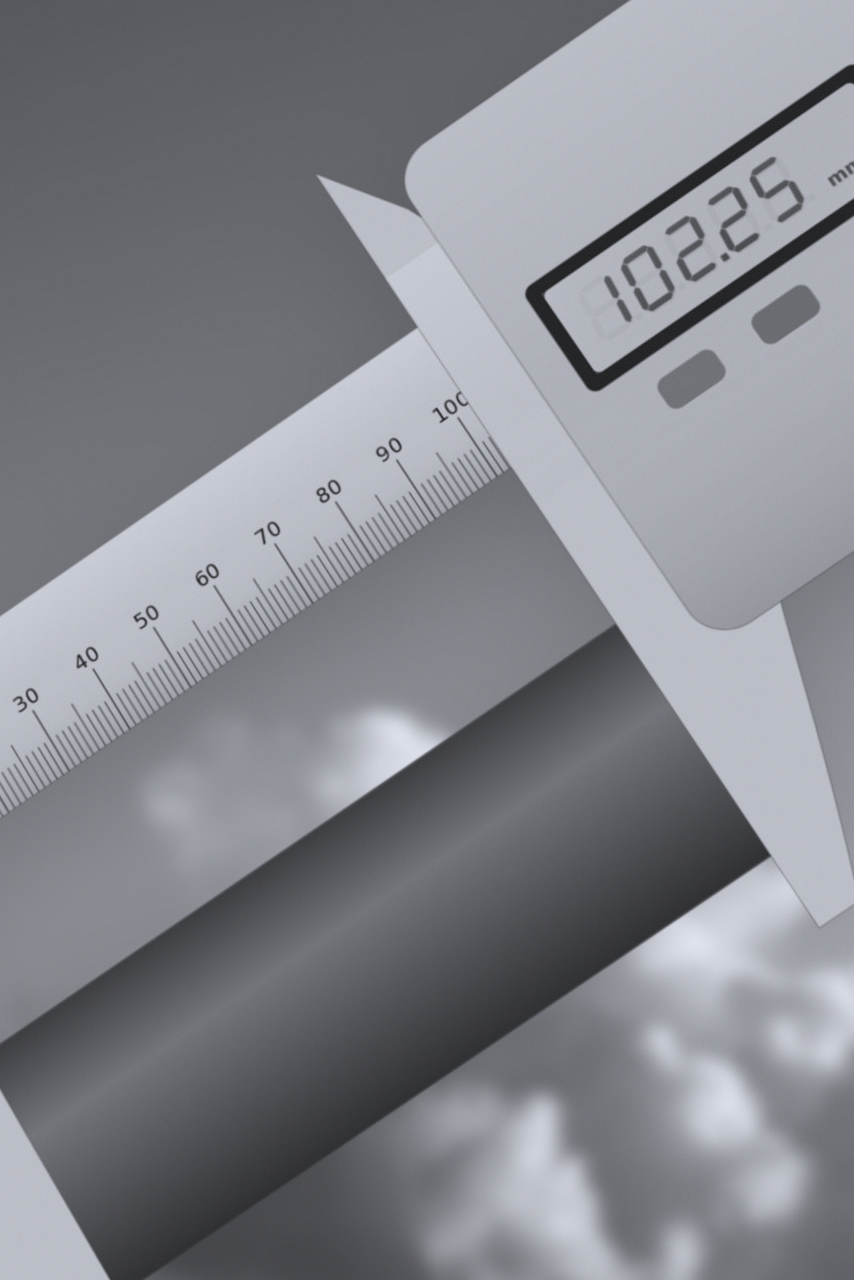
102.25 mm
